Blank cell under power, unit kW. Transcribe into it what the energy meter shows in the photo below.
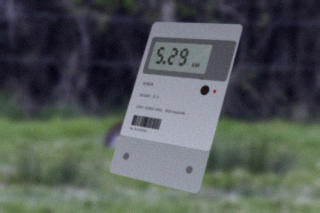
5.29 kW
